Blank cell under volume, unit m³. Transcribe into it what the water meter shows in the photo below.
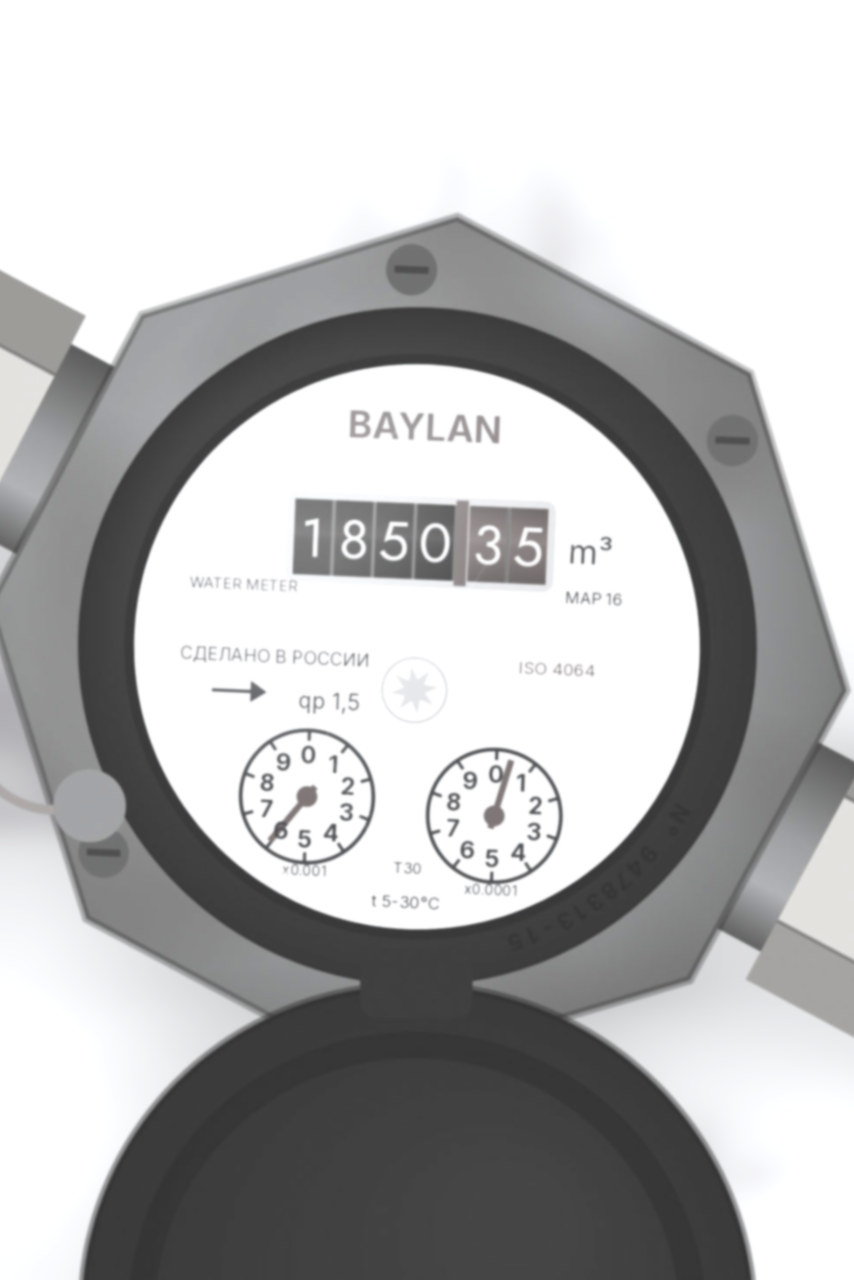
1850.3560 m³
